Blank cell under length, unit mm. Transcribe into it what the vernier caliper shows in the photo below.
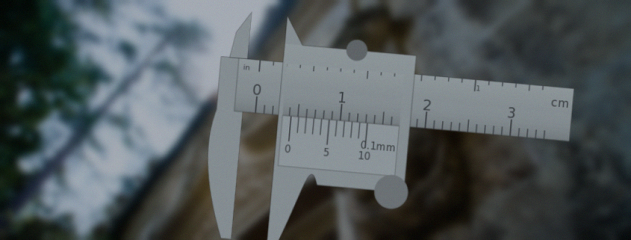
4.2 mm
